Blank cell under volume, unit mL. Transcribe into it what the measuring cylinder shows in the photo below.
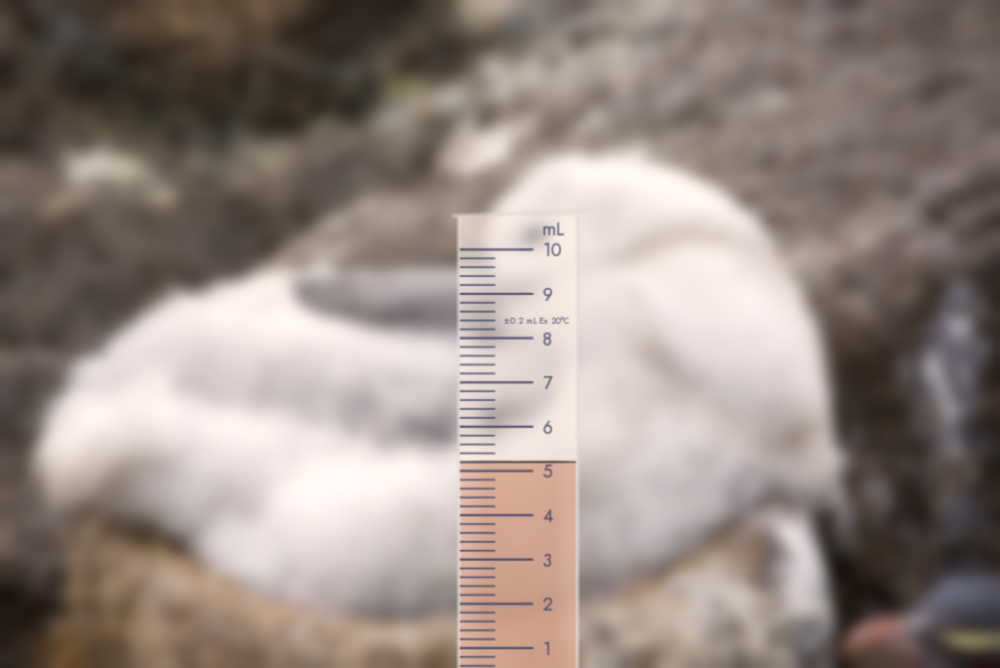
5.2 mL
